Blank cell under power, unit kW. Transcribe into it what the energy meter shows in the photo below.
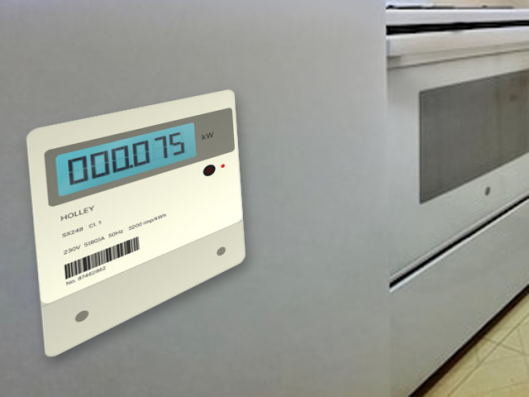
0.075 kW
